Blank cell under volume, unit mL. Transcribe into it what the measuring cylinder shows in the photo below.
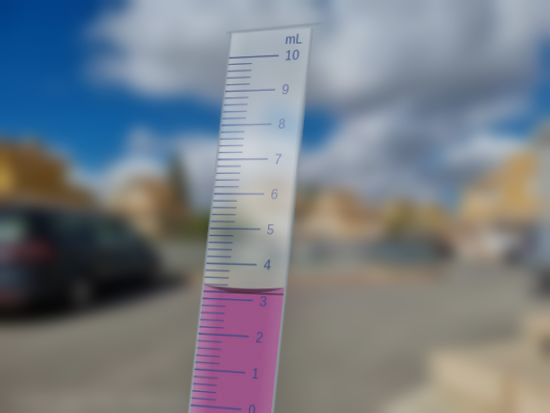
3.2 mL
